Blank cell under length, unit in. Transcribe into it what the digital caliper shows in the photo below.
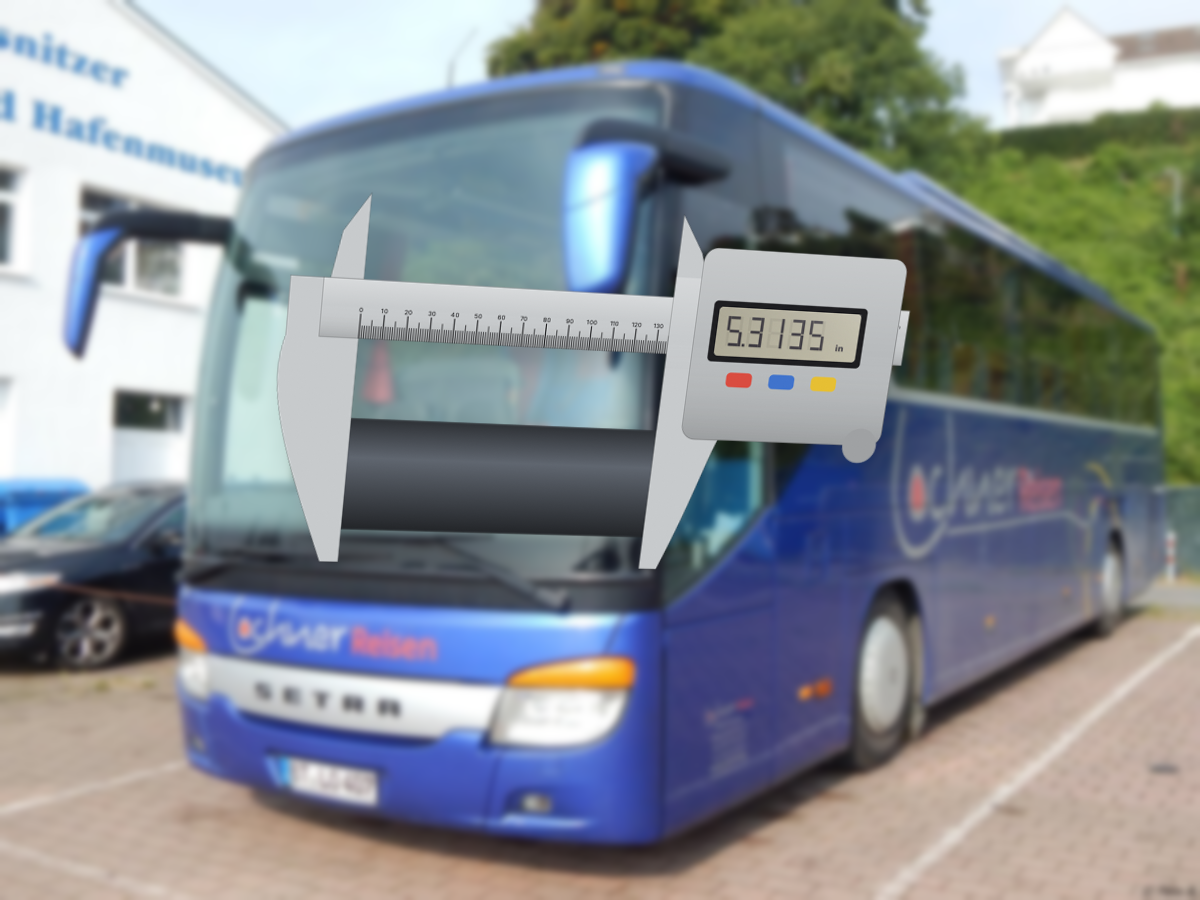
5.3135 in
